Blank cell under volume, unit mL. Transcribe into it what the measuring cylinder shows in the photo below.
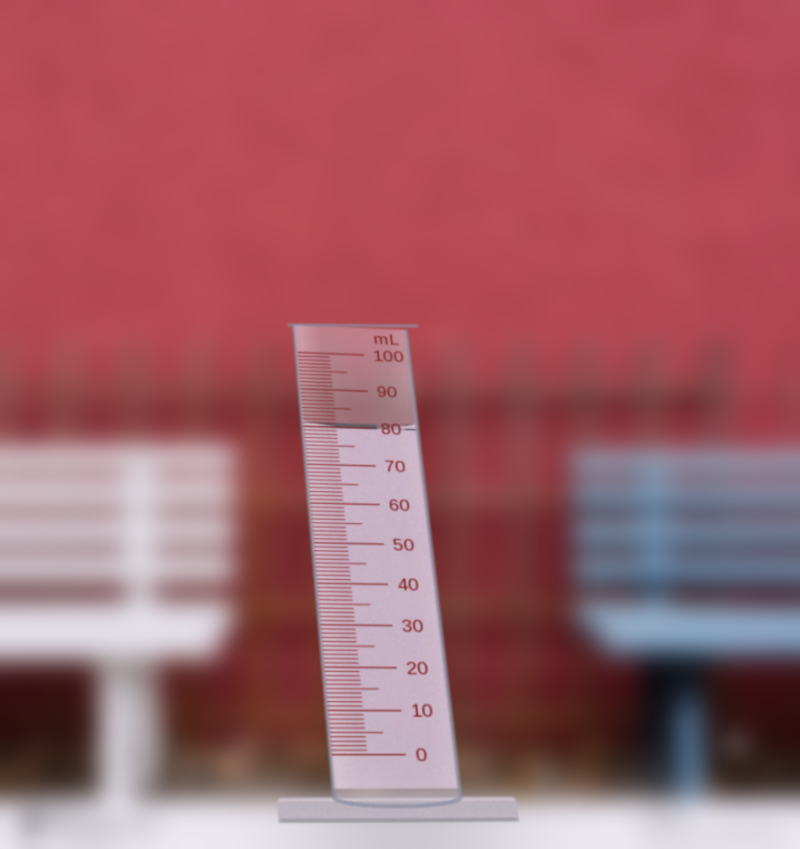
80 mL
